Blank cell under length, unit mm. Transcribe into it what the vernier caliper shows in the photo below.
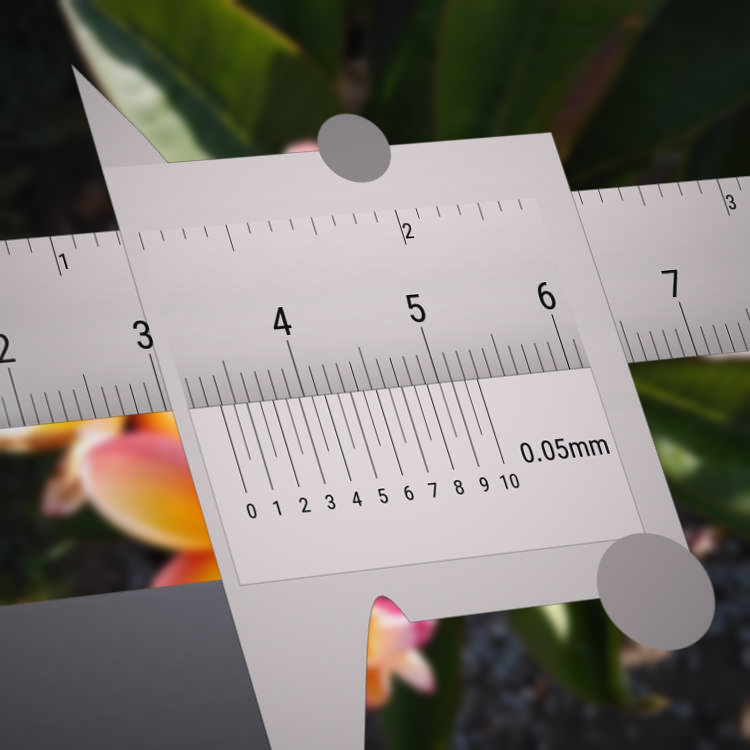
33.9 mm
